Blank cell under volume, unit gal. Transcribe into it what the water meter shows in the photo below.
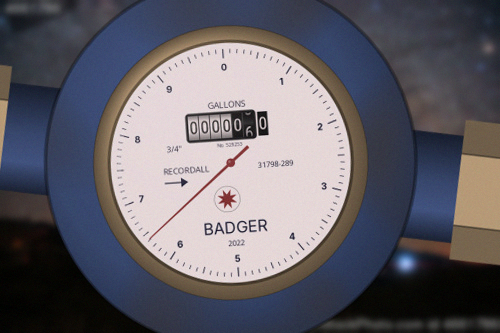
56.4 gal
